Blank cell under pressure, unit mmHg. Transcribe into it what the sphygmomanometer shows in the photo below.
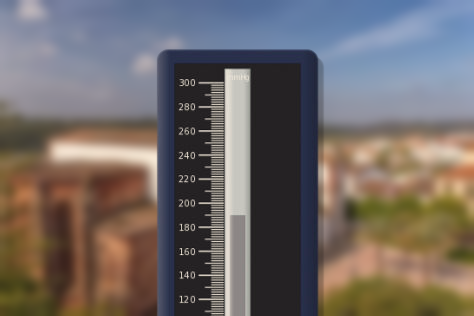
190 mmHg
